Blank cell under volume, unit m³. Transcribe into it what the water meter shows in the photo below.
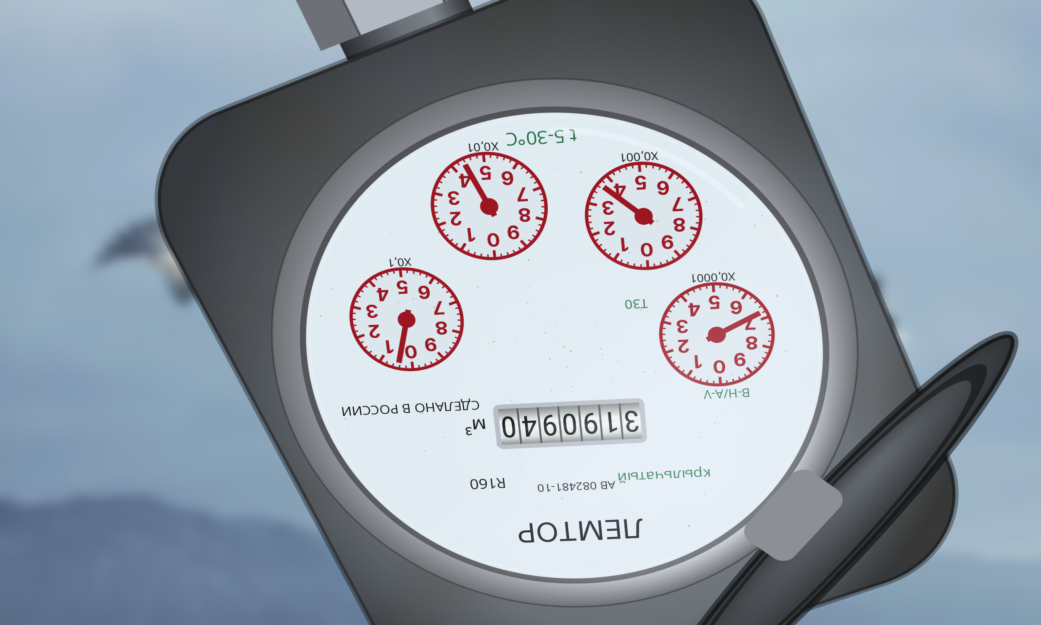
3190940.0436 m³
